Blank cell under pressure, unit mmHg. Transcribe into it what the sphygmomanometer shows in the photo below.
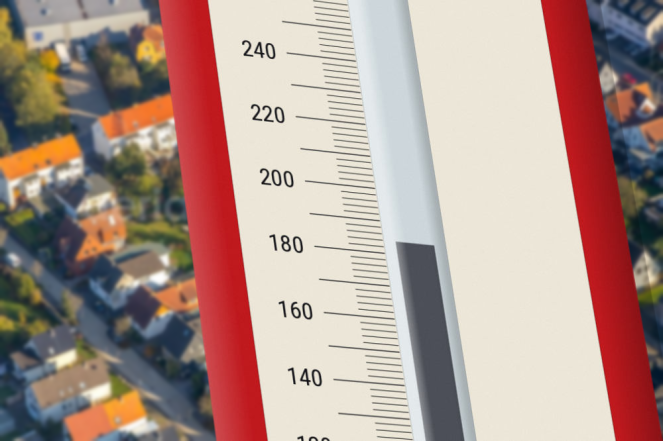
184 mmHg
